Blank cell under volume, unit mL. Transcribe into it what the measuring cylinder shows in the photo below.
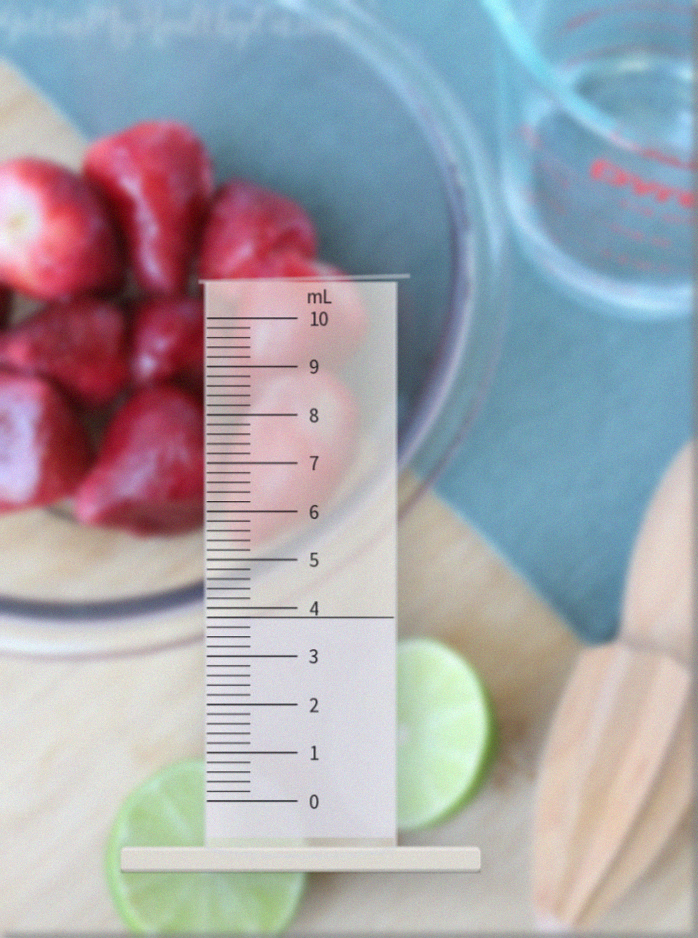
3.8 mL
